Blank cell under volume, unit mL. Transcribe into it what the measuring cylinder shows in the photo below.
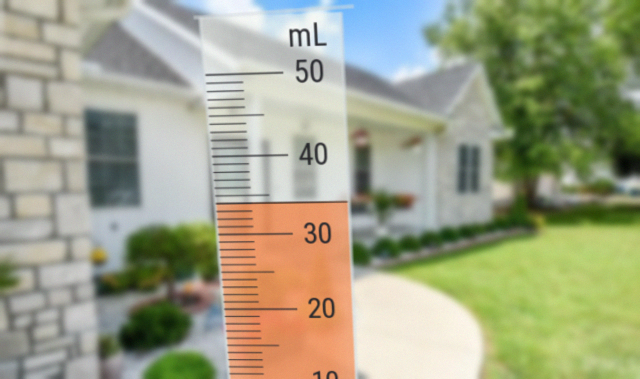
34 mL
